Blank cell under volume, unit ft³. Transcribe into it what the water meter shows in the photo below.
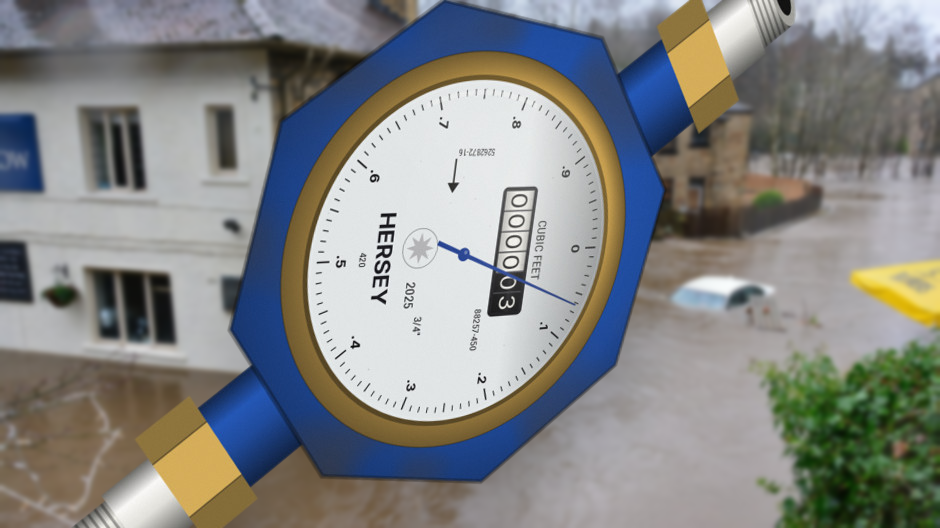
3.06 ft³
